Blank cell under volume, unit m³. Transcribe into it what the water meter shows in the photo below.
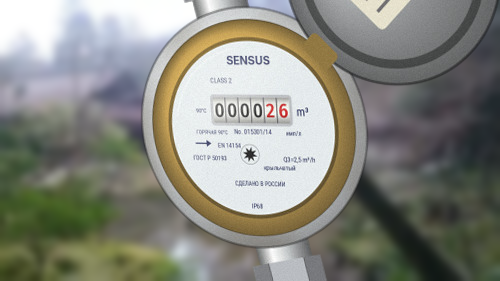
0.26 m³
